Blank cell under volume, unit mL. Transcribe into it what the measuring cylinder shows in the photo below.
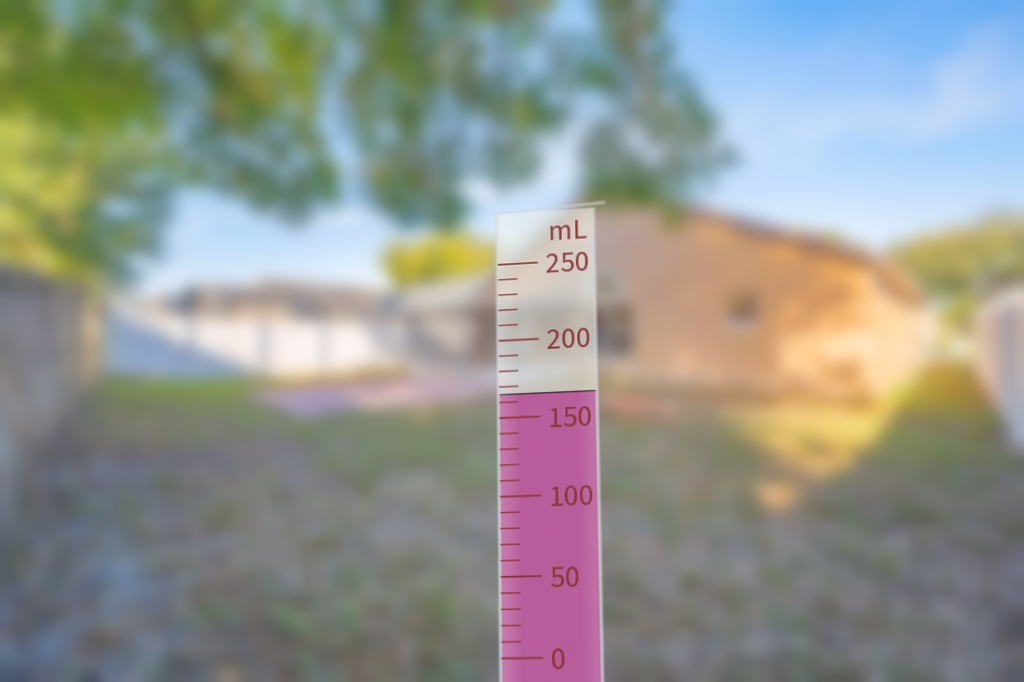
165 mL
